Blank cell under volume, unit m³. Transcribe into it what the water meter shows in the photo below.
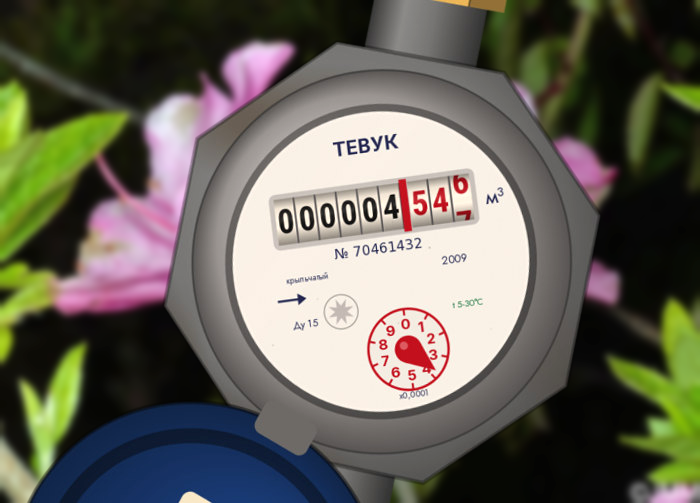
4.5463 m³
